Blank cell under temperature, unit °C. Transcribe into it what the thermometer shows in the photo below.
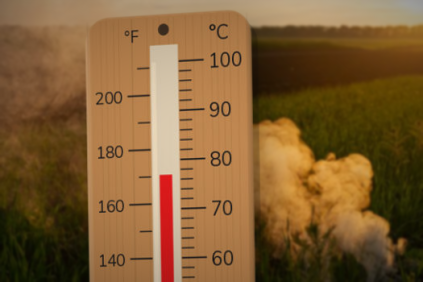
77 °C
